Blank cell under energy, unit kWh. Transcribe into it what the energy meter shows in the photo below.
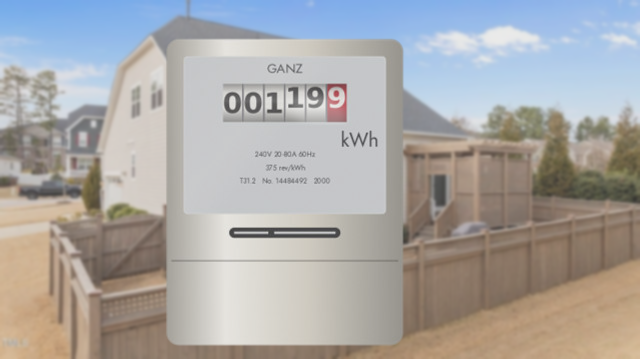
119.9 kWh
